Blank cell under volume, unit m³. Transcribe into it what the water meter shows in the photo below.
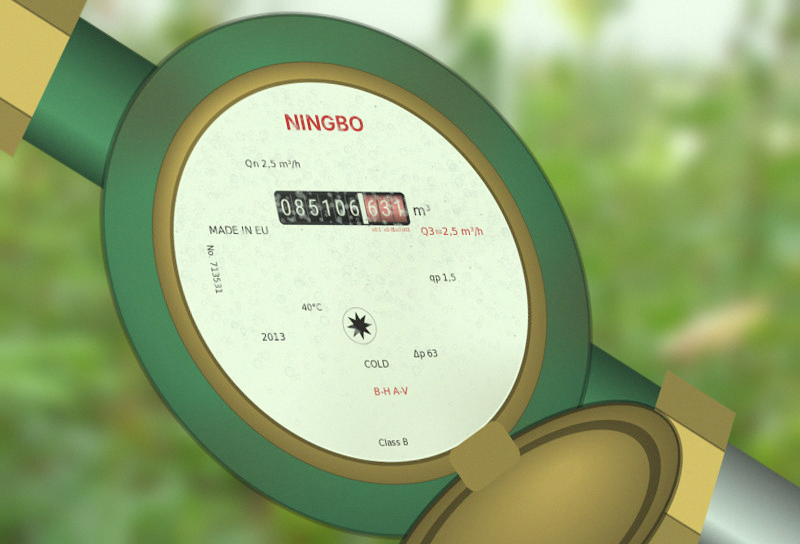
85106.631 m³
